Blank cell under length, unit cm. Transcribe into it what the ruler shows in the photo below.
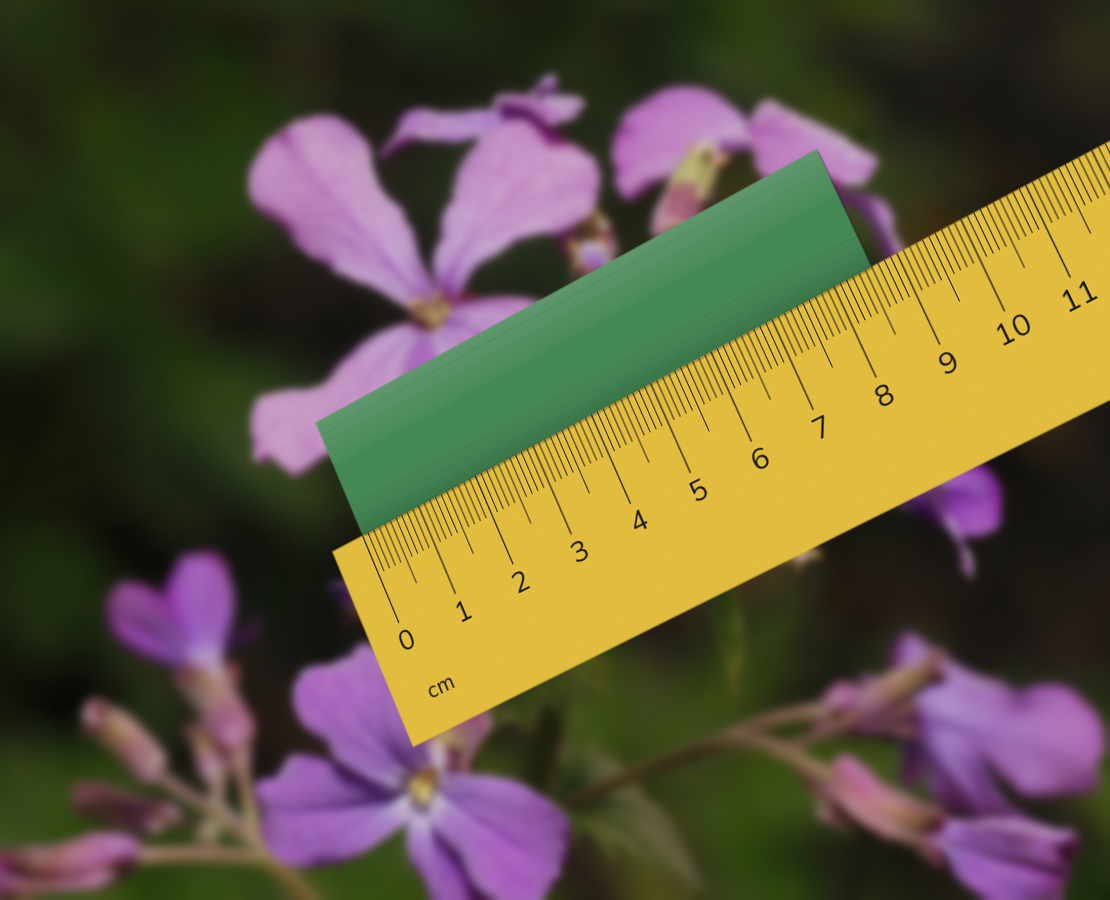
8.6 cm
